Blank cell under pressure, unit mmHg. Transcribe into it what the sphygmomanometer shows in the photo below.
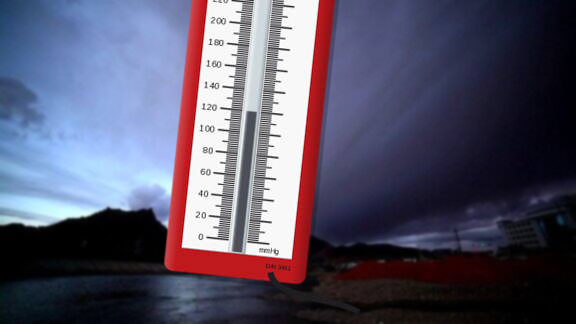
120 mmHg
